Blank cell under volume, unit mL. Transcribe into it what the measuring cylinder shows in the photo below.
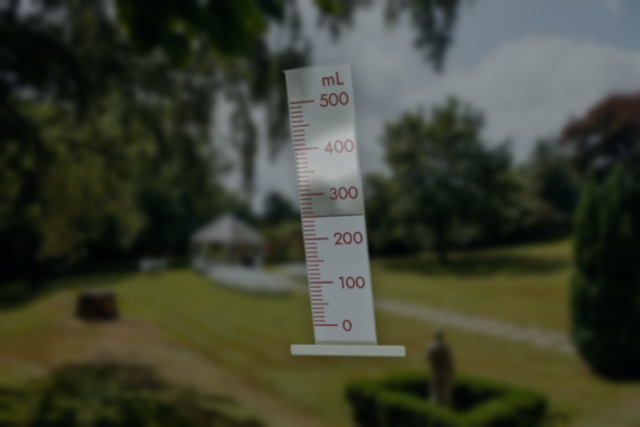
250 mL
